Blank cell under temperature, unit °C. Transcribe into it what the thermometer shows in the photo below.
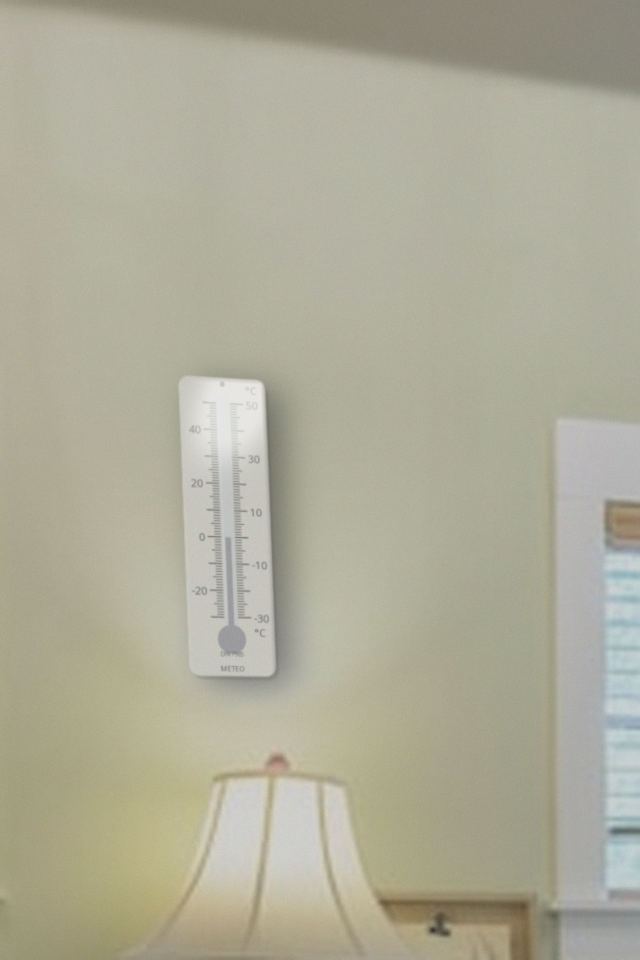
0 °C
